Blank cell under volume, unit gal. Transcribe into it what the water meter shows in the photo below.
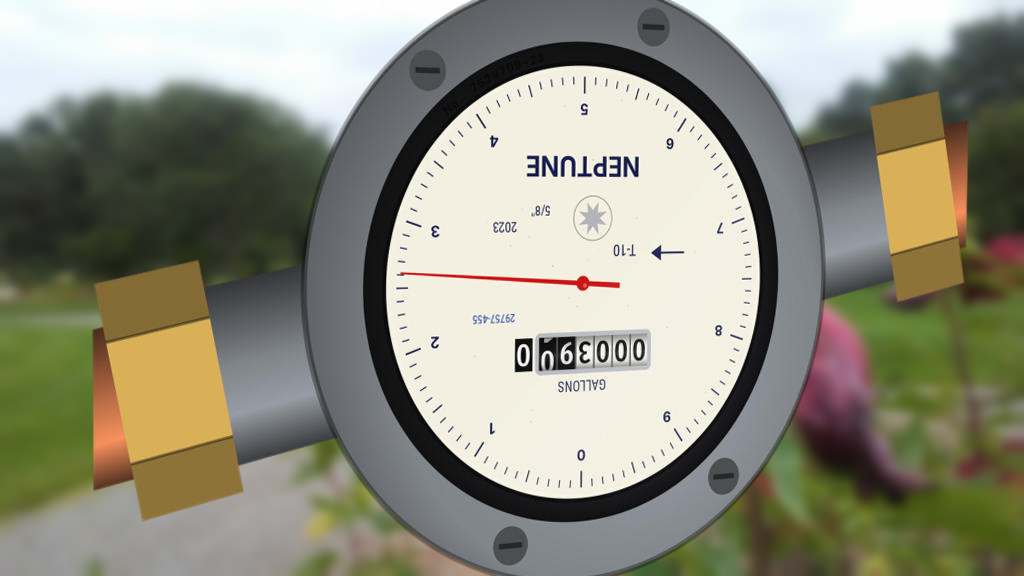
3902.6 gal
